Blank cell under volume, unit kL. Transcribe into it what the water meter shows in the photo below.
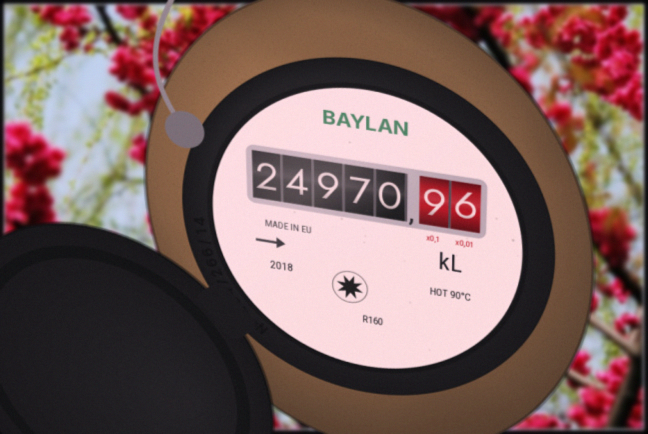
24970.96 kL
